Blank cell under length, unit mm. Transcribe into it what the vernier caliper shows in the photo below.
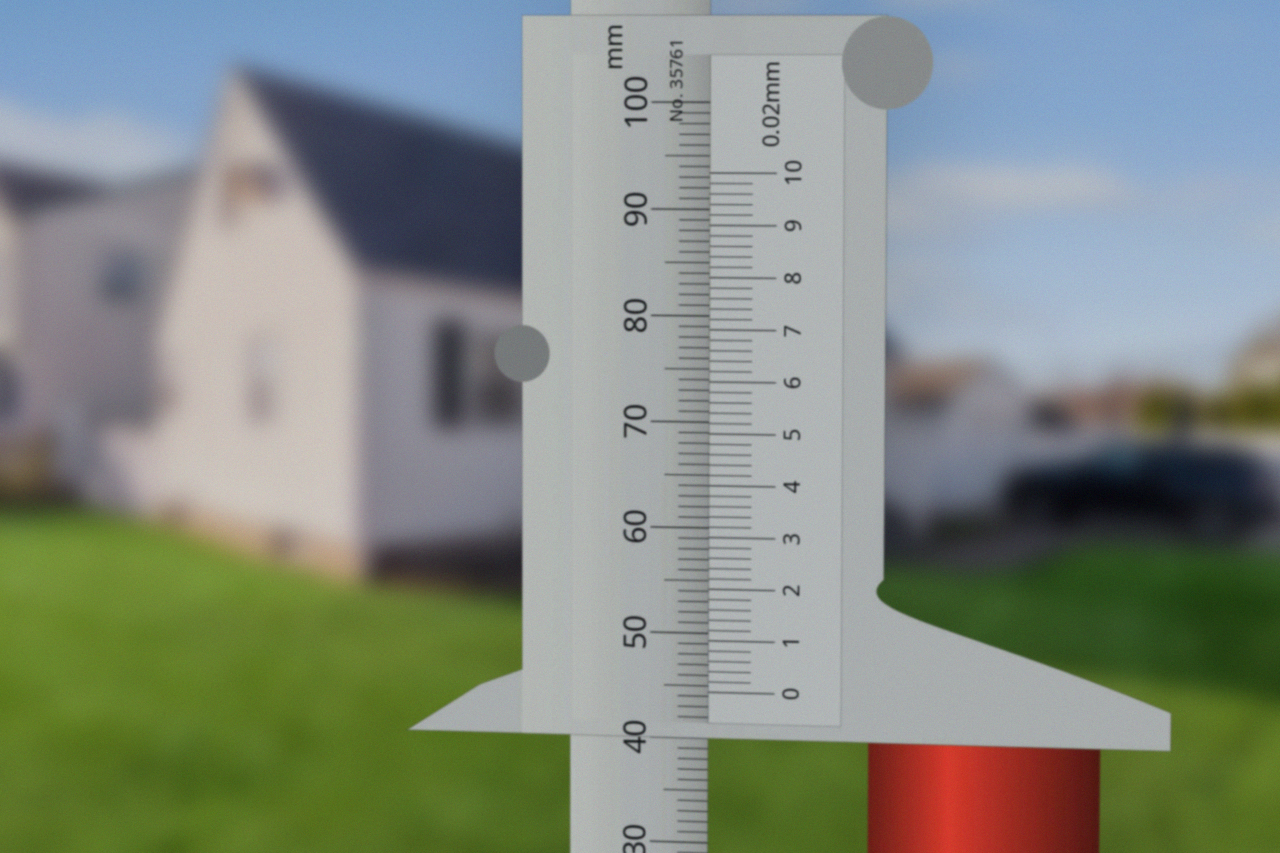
44.4 mm
